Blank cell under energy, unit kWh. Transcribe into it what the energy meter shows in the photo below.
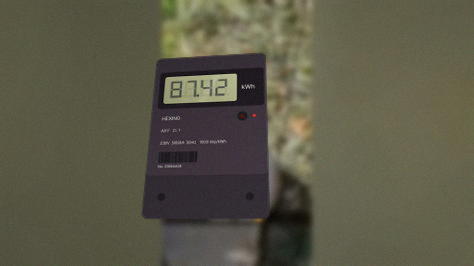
87.42 kWh
